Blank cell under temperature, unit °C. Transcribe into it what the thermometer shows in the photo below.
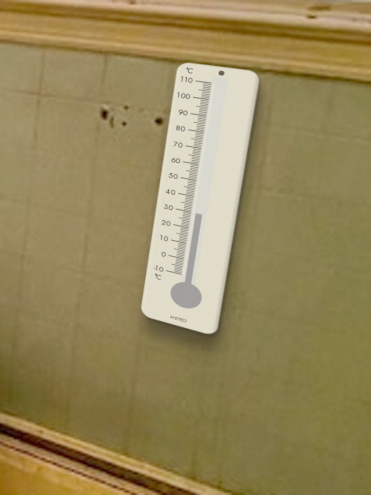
30 °C
